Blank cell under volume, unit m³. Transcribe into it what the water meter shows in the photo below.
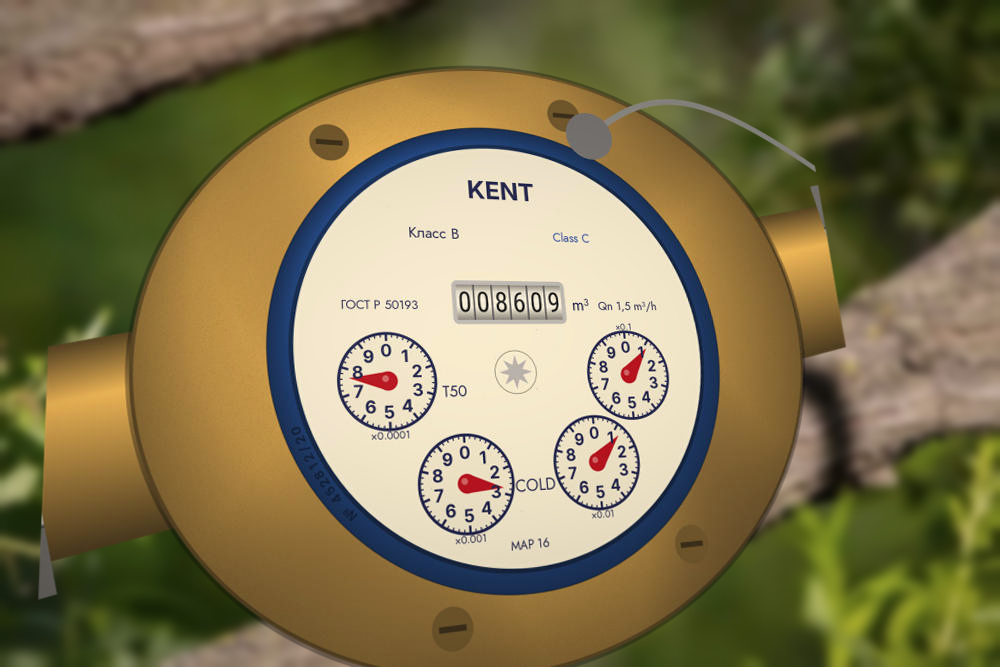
8609.1127 m³
